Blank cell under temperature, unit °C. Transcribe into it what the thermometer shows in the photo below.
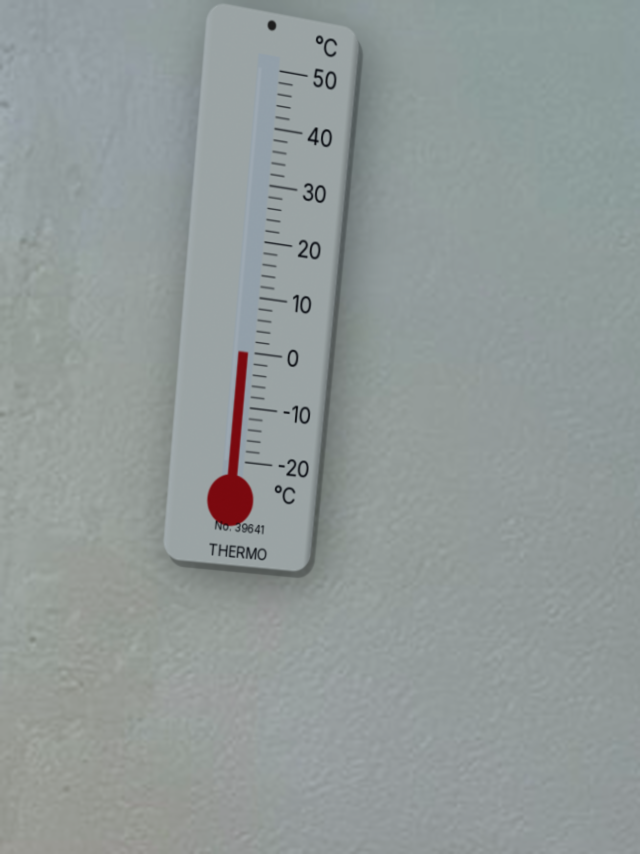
0 °C
